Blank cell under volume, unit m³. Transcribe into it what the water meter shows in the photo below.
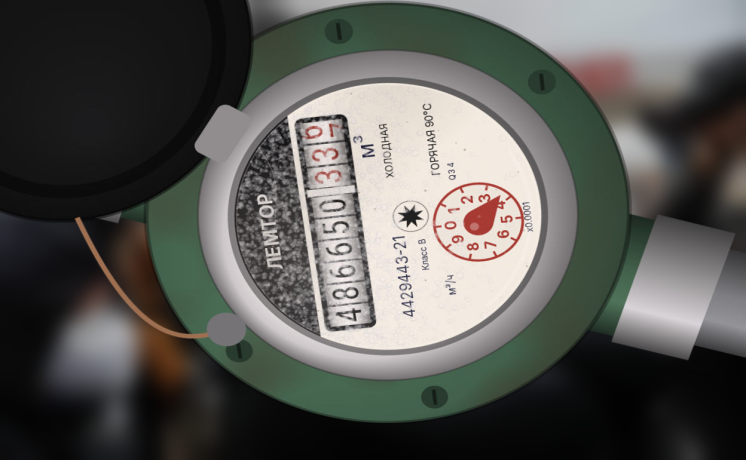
486650.3363 m³
